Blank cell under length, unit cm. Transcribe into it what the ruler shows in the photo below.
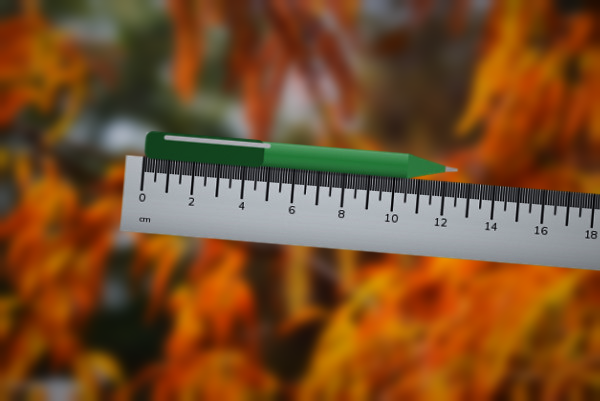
12.5 cm
